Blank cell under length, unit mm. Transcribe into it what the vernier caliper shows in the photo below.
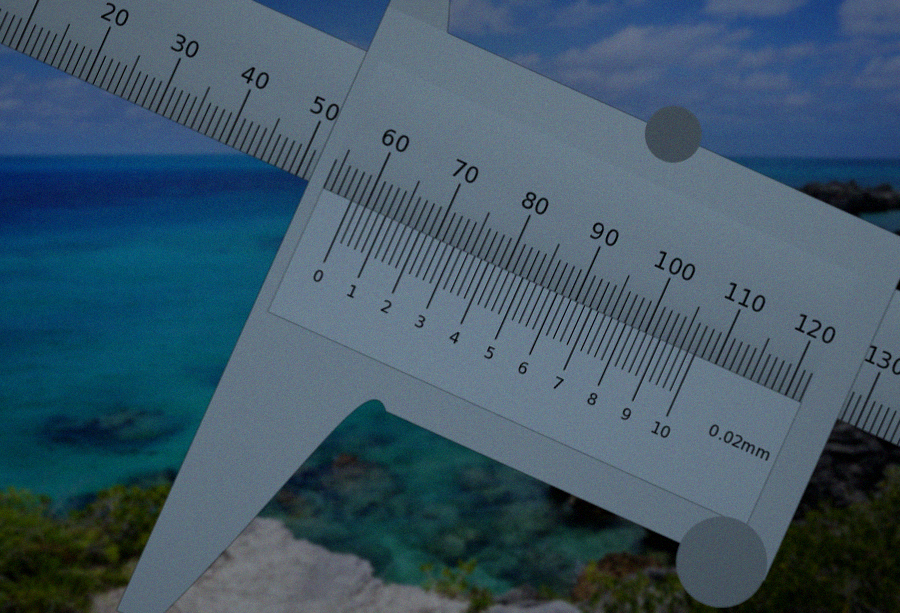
58.0 mm
